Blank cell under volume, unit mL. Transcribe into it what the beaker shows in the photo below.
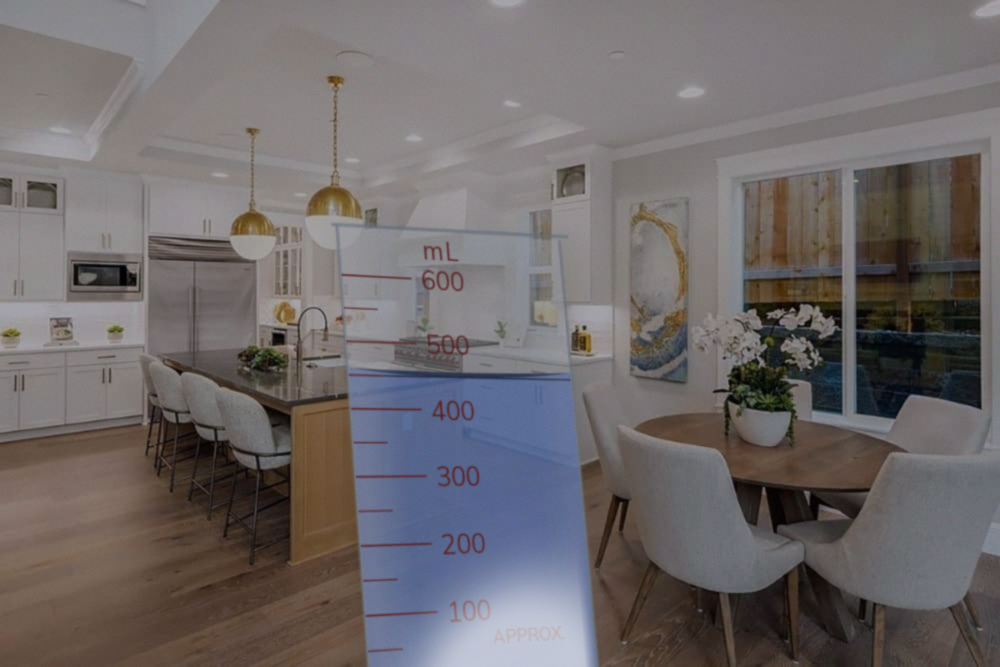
450 mL
